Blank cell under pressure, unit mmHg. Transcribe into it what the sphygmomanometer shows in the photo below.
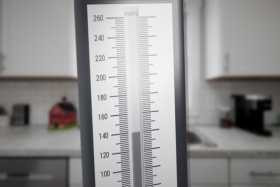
140 mmHg
